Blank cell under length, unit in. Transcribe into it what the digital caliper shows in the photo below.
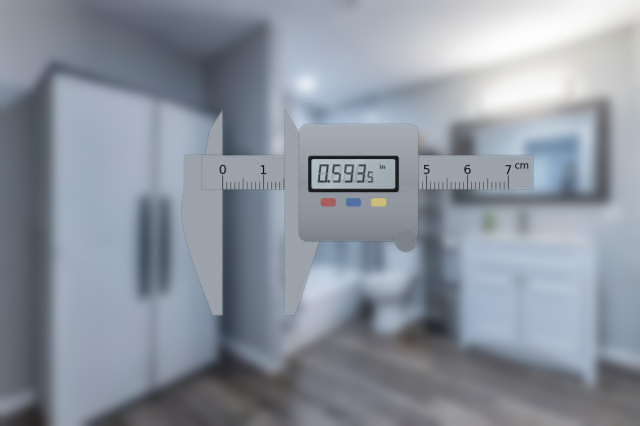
0.5935 in
